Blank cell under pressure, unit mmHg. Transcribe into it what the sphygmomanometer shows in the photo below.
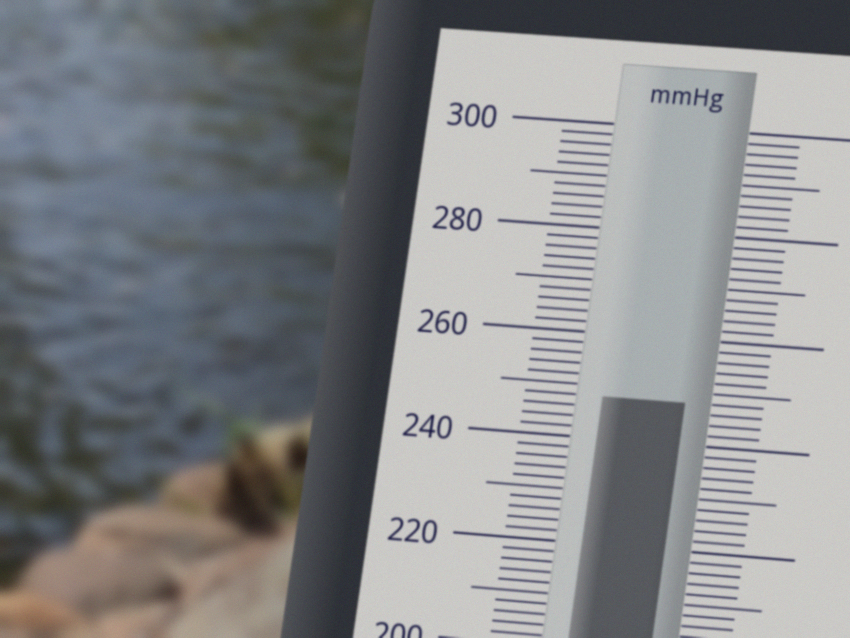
248 mmHg
